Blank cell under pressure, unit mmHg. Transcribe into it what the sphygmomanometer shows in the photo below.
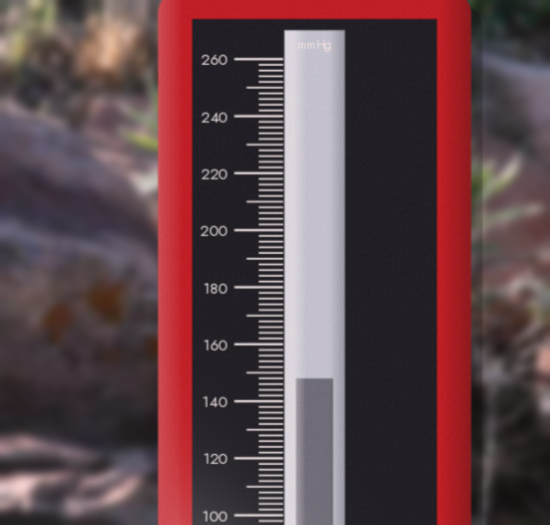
148 mmHg
